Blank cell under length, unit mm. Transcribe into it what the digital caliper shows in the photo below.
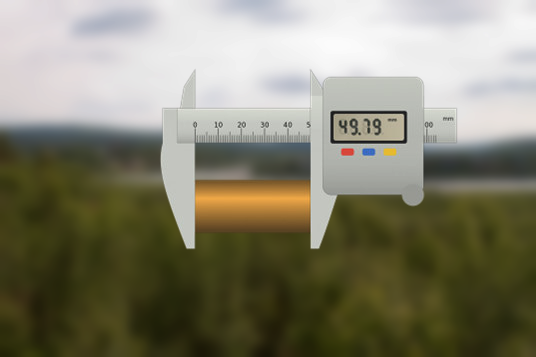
49.79 mm
